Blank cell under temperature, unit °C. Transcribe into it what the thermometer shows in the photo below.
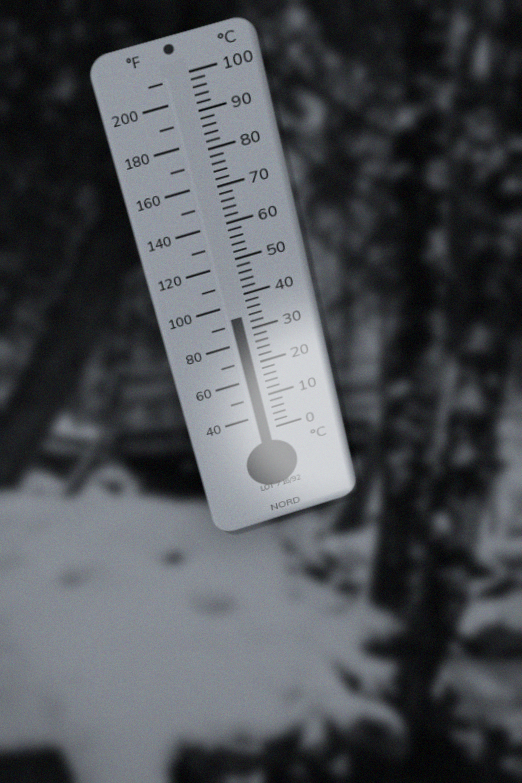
34 °C
